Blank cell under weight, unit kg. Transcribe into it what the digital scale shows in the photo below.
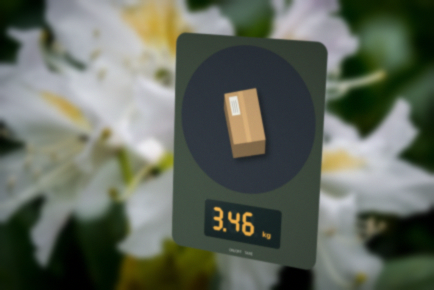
3.46 kg
